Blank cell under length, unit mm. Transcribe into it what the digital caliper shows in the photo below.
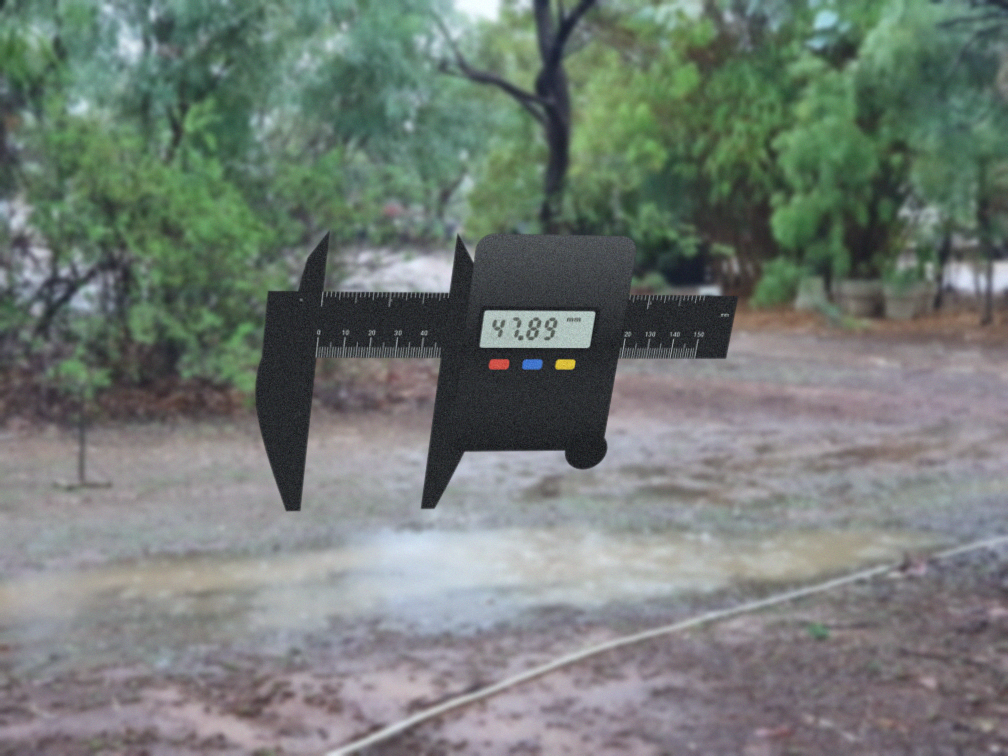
47.89 mm
